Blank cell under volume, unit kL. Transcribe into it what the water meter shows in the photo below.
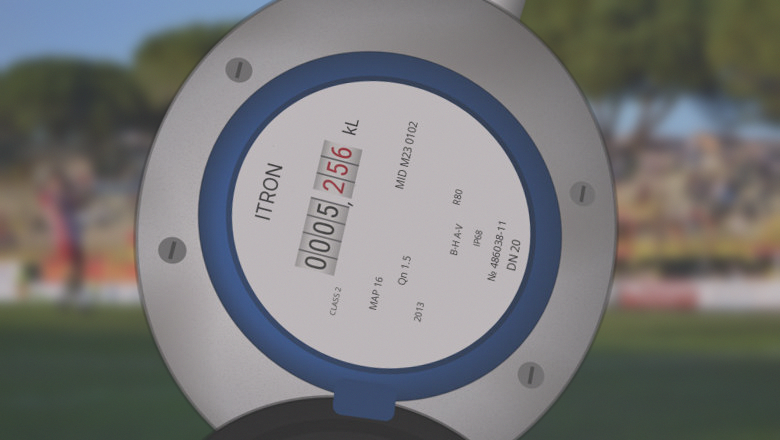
5.256 kL
